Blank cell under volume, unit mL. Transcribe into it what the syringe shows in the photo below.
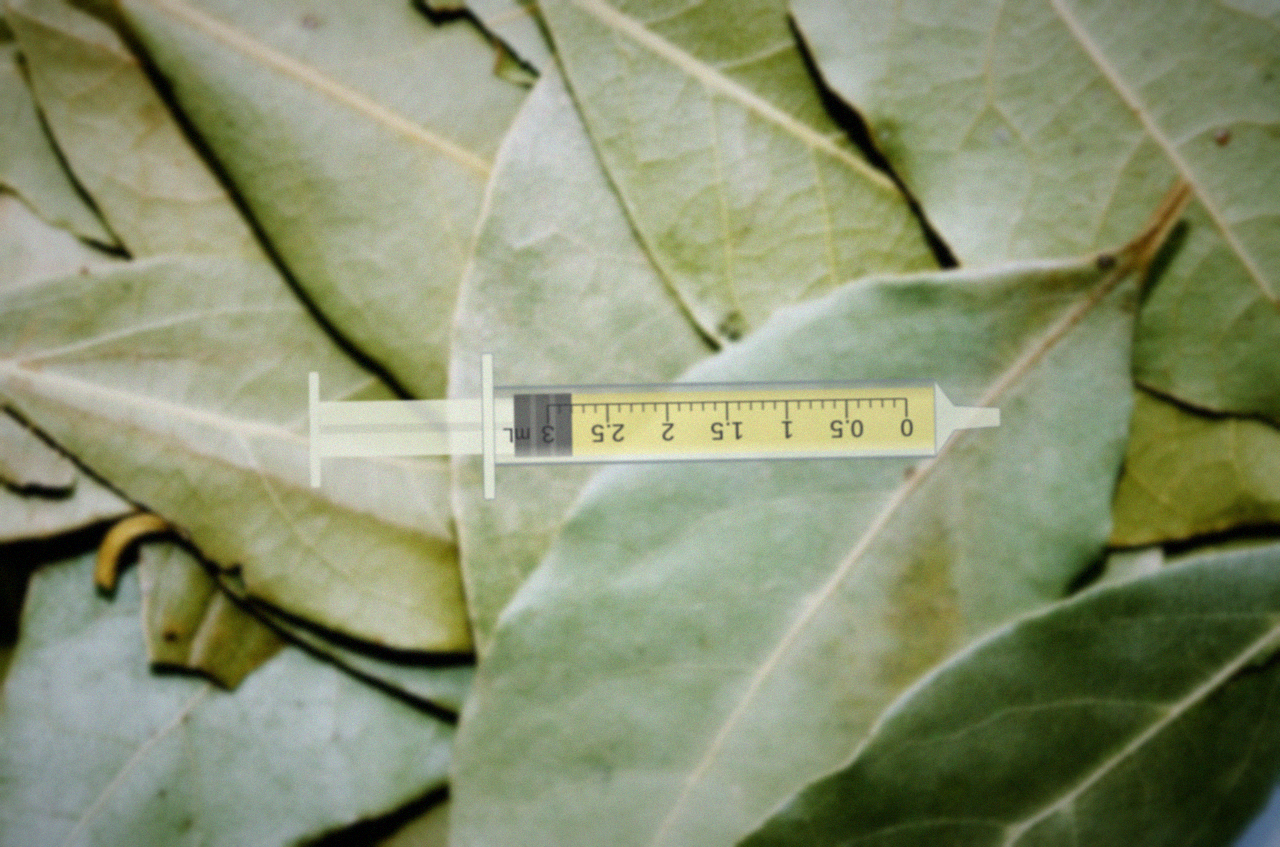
2.8 mL
